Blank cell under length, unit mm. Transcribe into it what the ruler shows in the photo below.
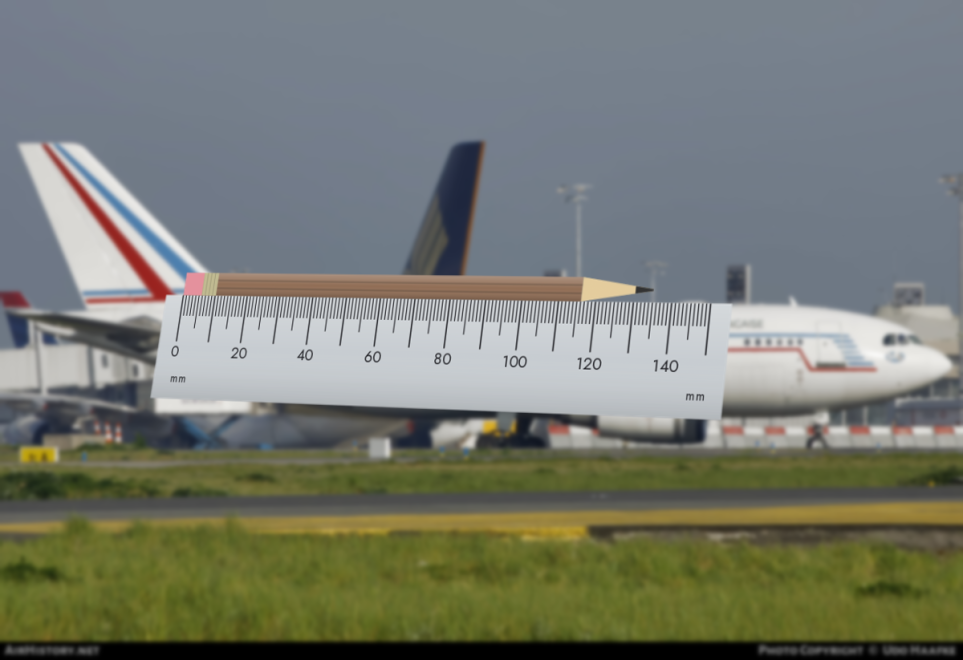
135 mm
